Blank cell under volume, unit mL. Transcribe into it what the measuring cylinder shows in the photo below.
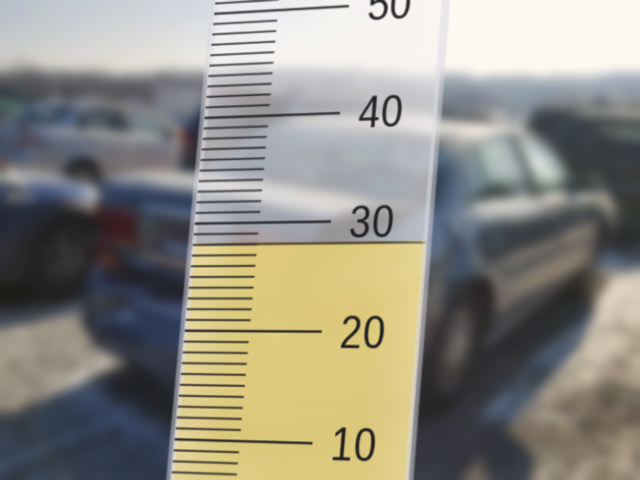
28 mL
